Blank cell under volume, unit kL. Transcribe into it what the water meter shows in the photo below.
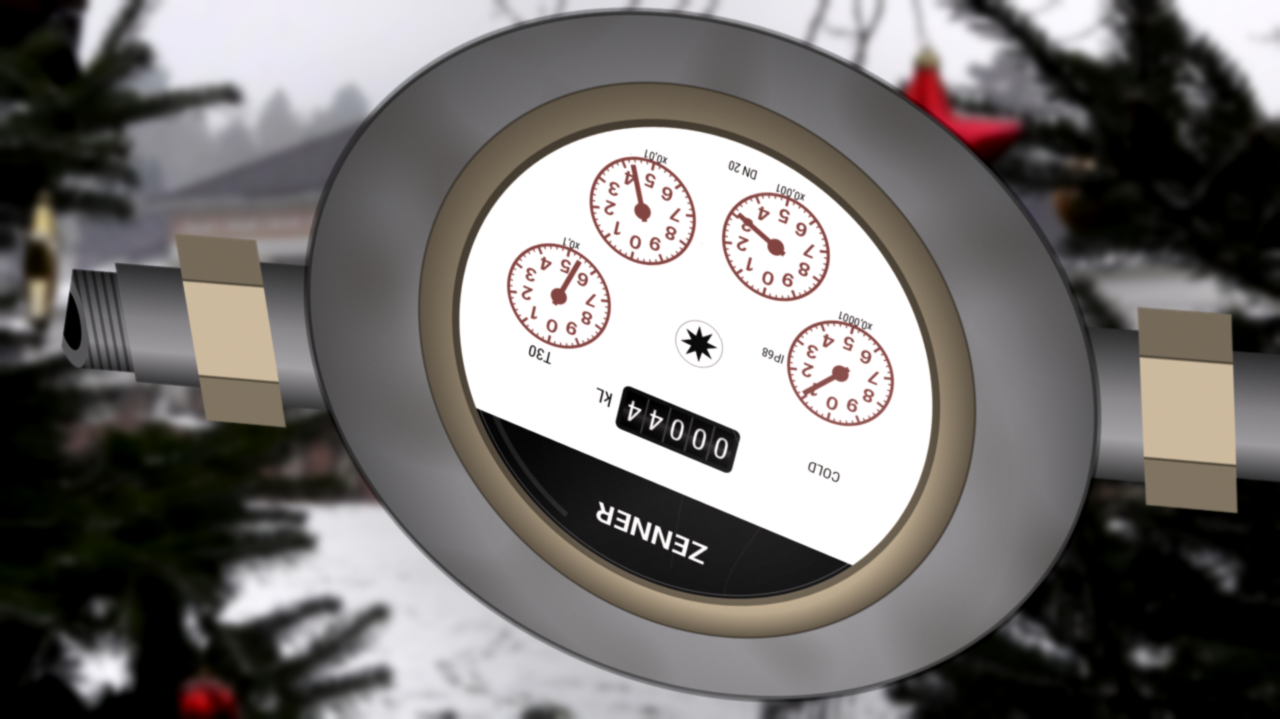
44.5431 kL
